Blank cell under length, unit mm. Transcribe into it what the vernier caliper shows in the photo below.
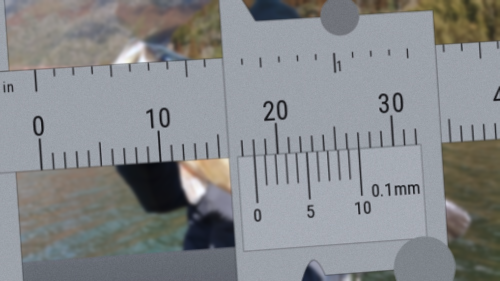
18.0 mm
